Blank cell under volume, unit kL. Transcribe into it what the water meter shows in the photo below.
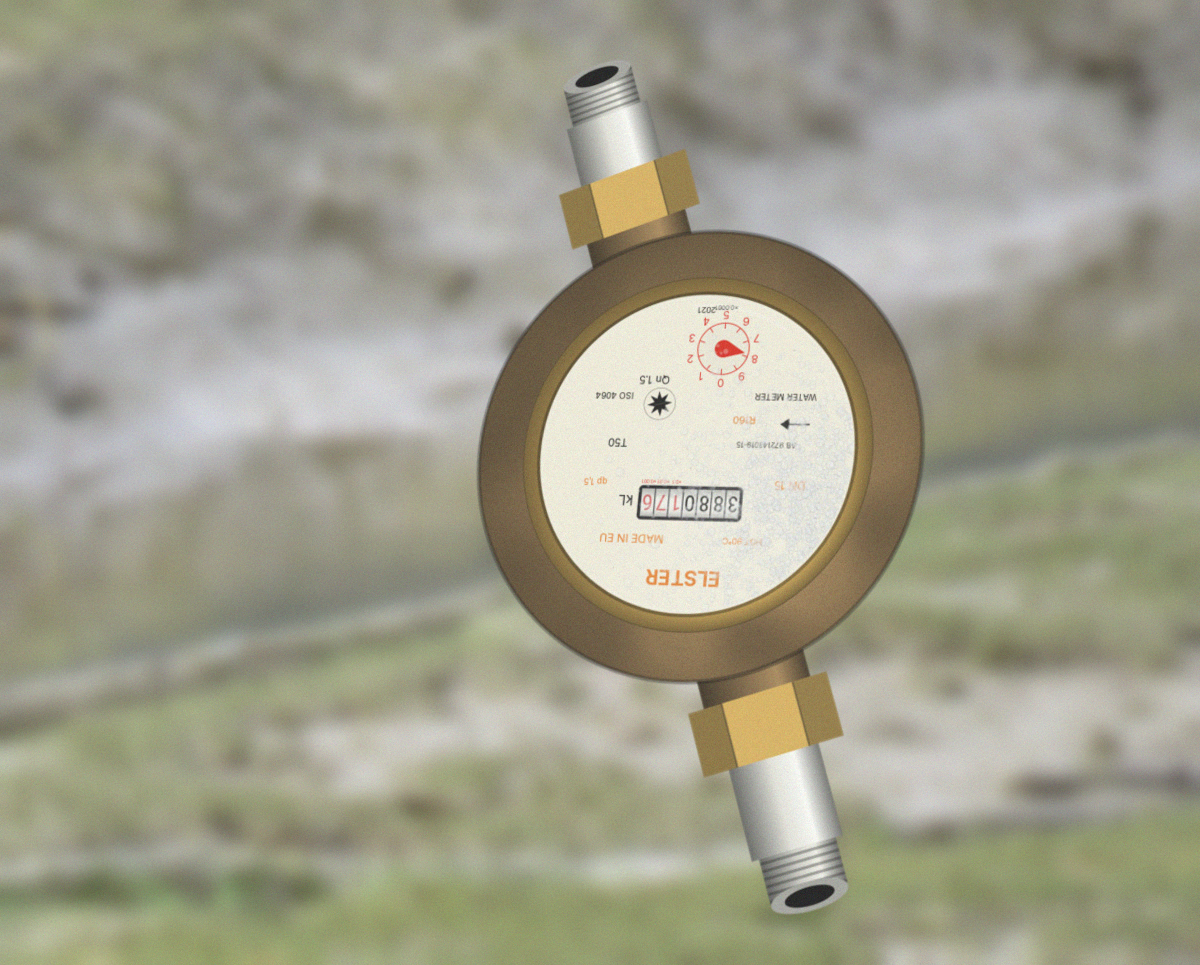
3880.1767 kL
